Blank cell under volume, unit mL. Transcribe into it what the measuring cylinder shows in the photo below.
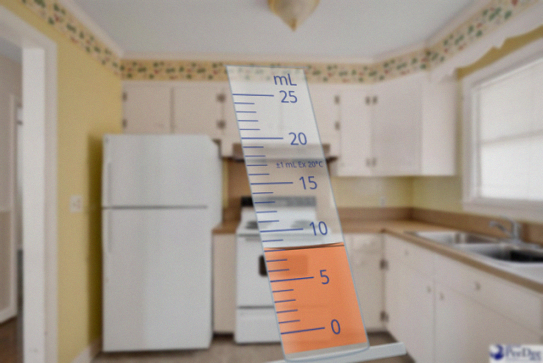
8 mL
